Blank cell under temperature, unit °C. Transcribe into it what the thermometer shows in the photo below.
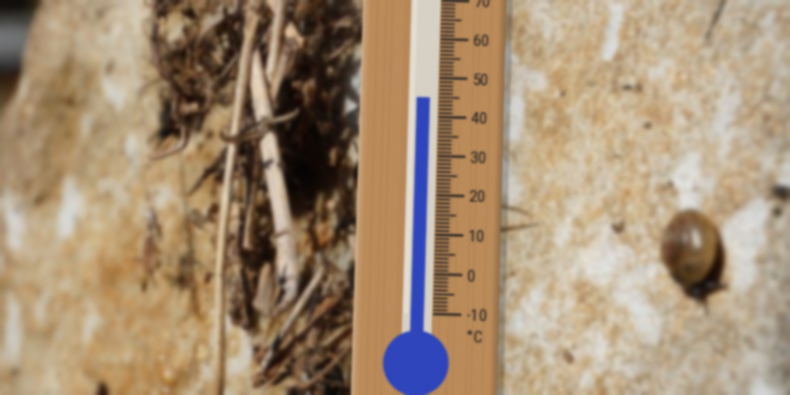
45 °C
